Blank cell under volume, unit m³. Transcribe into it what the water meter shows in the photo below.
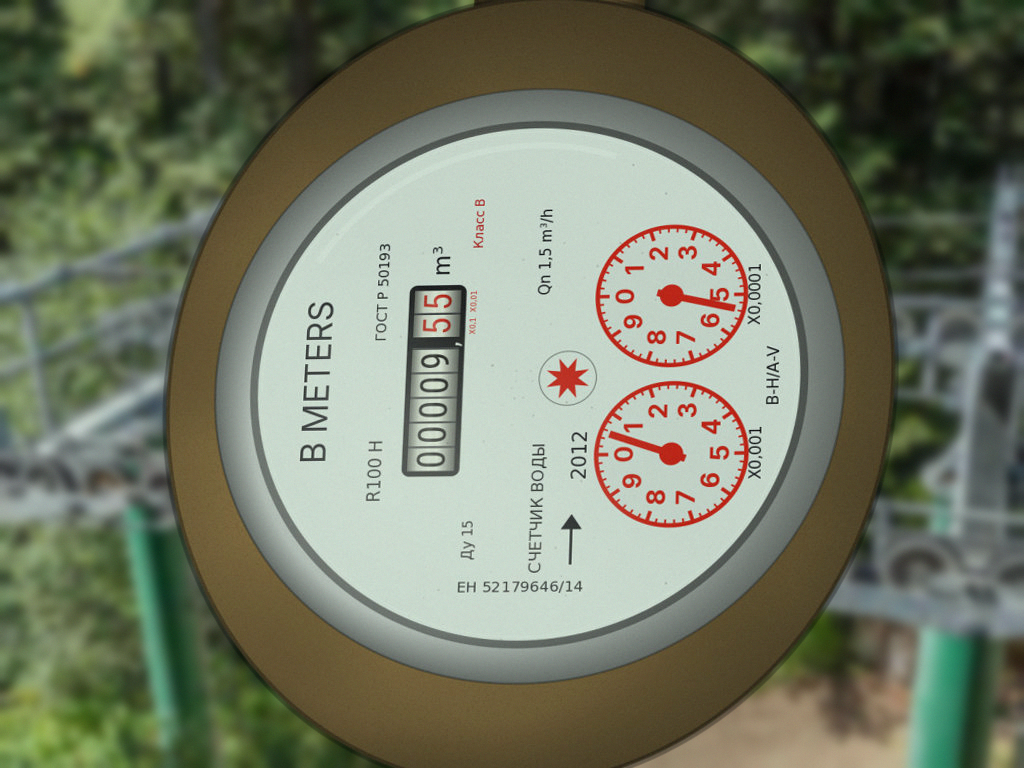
9.5505 m³
